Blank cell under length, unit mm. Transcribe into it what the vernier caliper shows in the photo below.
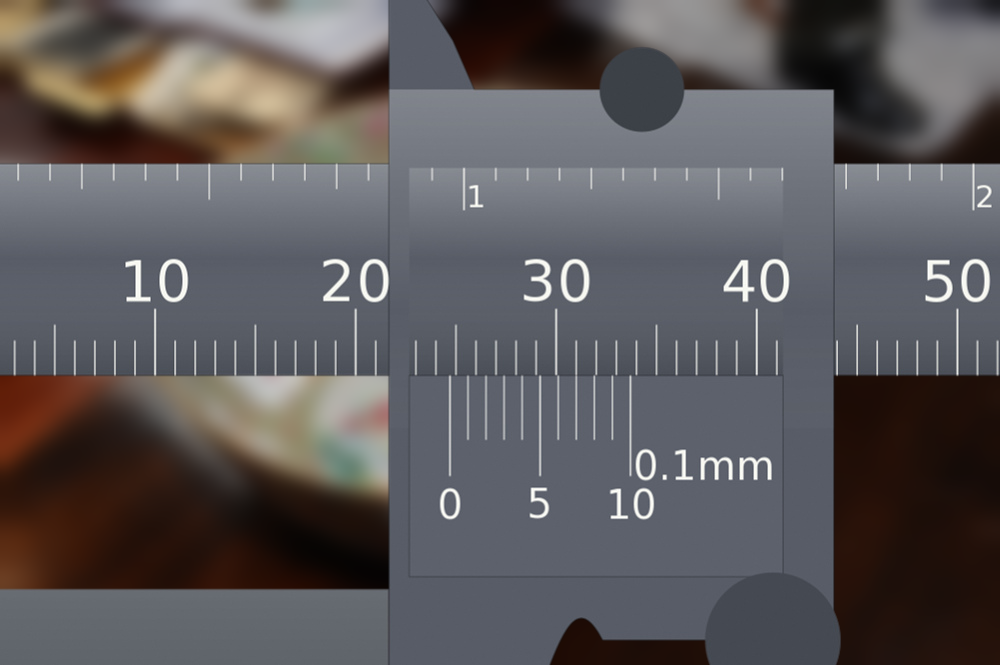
24.7 mm
